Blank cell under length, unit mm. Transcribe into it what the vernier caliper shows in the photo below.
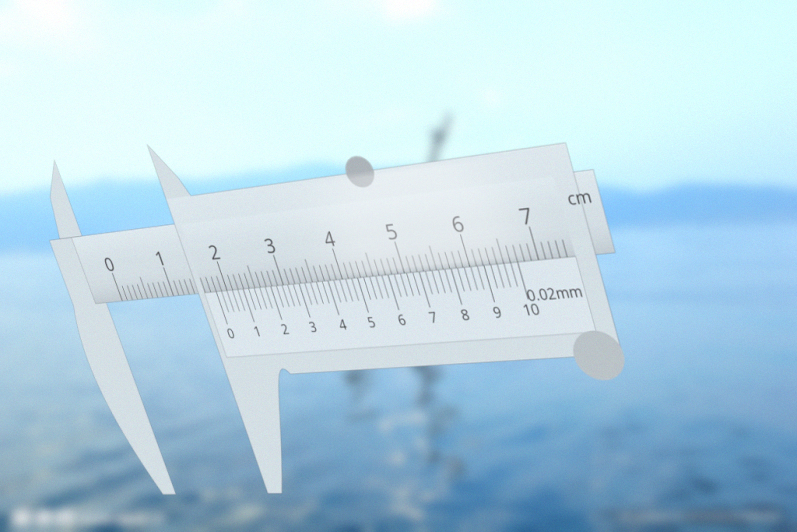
18.0 mm
